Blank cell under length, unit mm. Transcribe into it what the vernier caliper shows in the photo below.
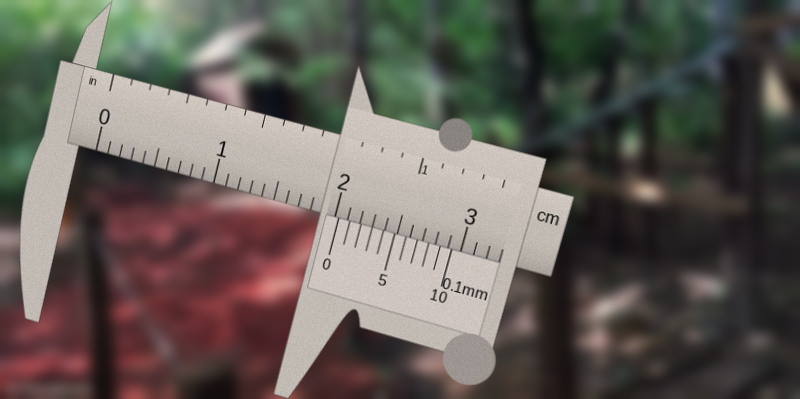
20.3 mm
